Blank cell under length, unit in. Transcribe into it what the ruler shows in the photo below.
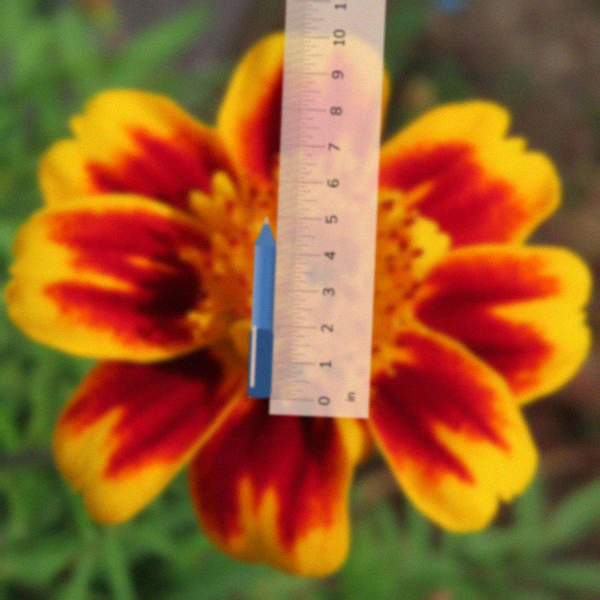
5 in
